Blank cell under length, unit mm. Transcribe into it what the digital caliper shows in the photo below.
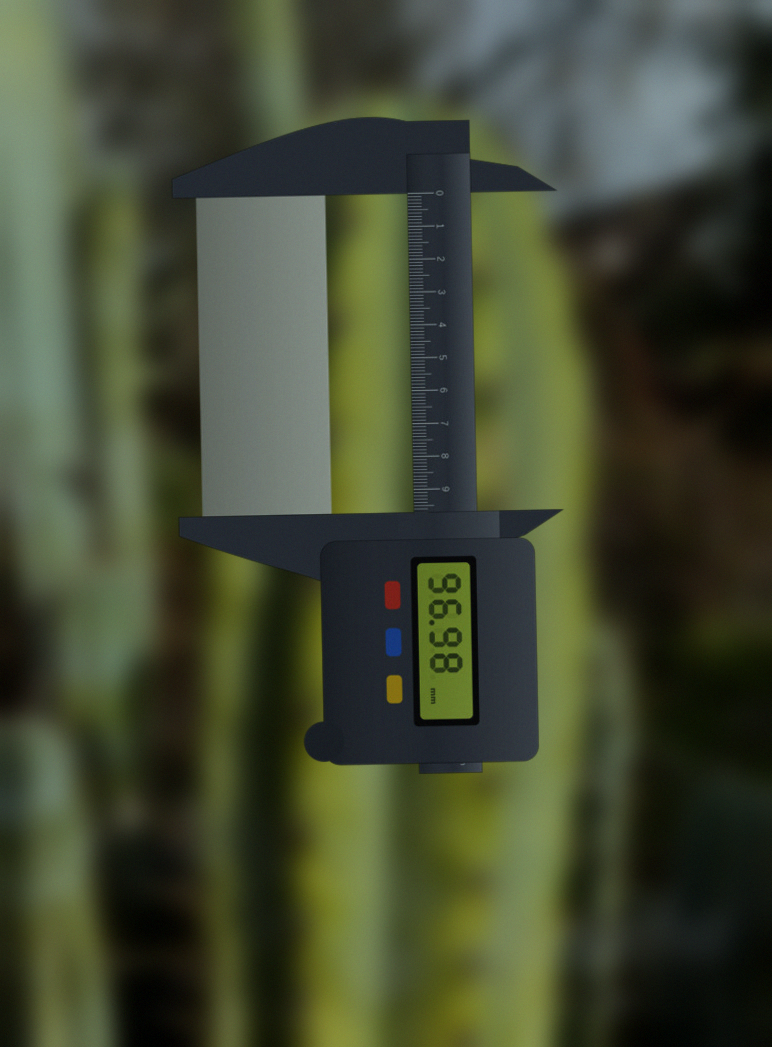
96.98 mm
